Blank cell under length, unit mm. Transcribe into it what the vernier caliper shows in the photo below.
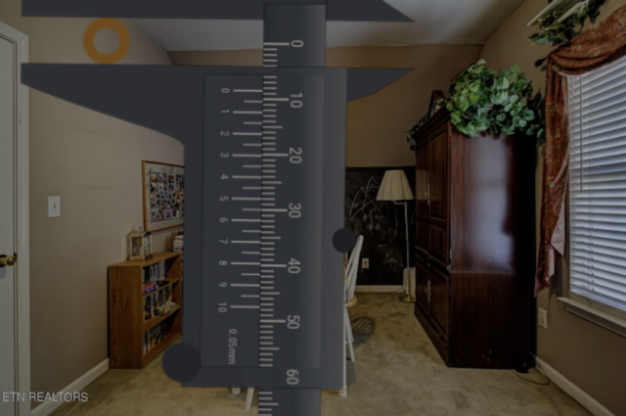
8.5 mm
